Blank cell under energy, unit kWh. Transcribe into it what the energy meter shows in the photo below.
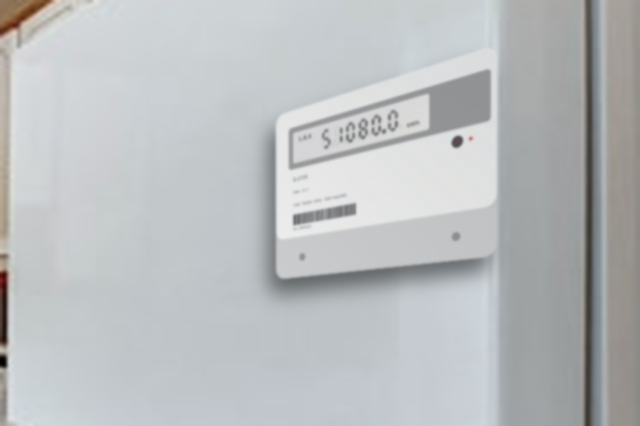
51080.0 kWh
